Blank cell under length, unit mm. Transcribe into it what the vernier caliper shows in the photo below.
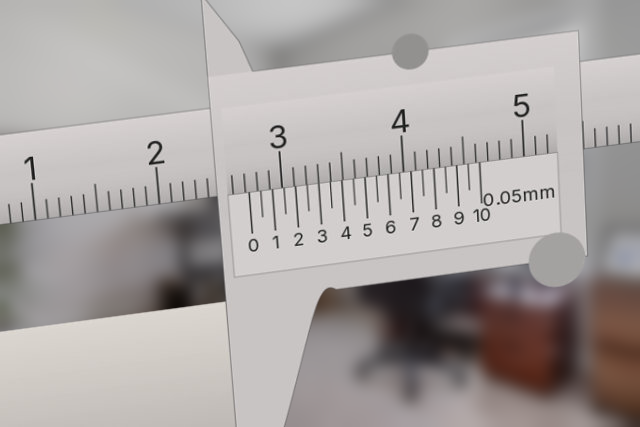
27.3 mm
